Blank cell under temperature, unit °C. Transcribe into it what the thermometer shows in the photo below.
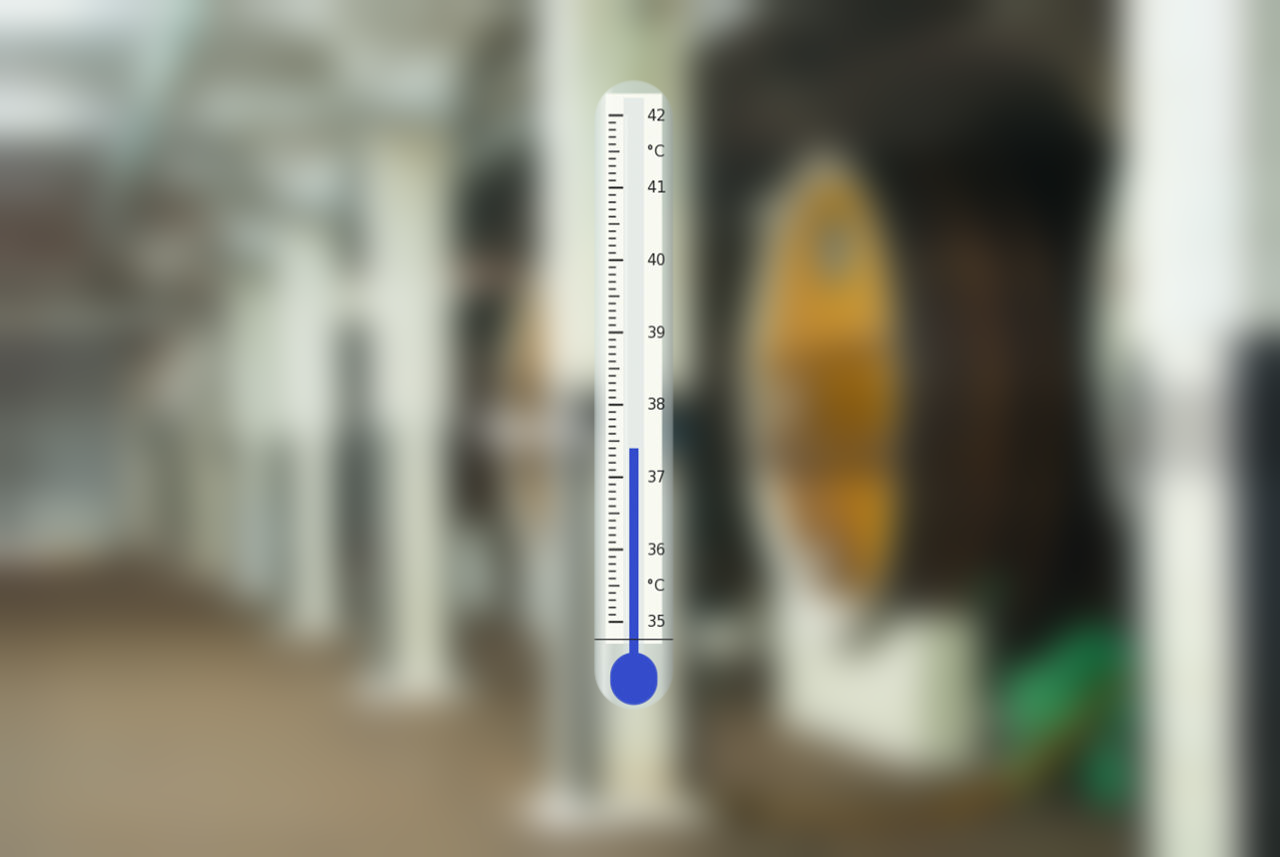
37.4 °C
